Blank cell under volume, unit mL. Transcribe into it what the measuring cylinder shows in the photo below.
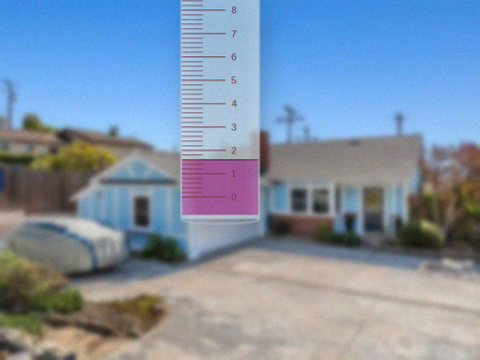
1.6 mL
